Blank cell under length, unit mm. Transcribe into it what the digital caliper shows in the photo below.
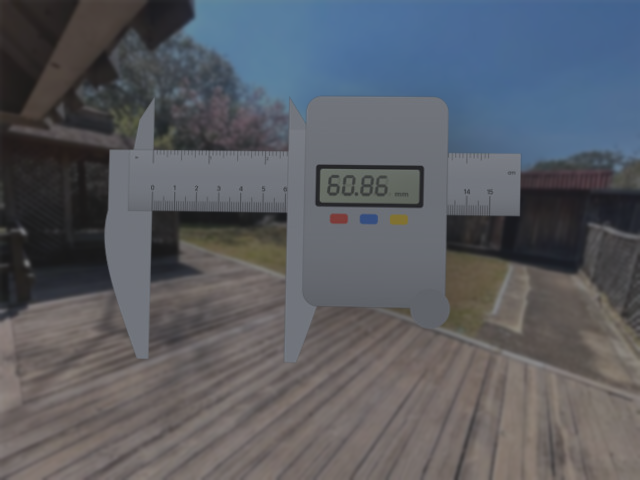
60.86 mm
